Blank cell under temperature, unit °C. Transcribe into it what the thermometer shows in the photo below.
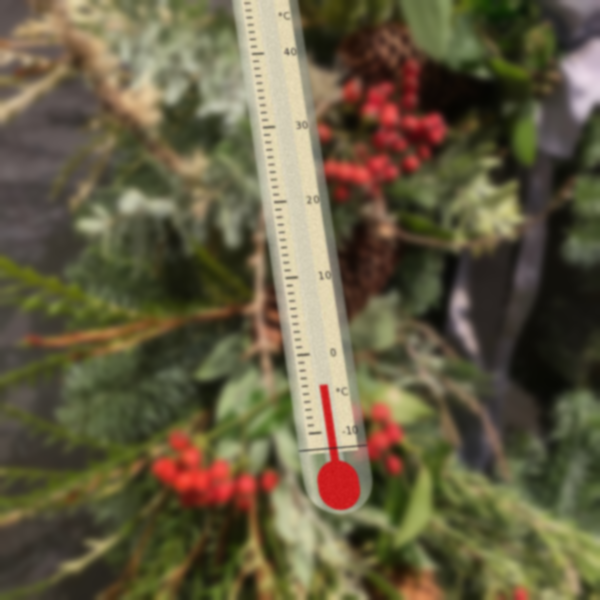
-4 °C
